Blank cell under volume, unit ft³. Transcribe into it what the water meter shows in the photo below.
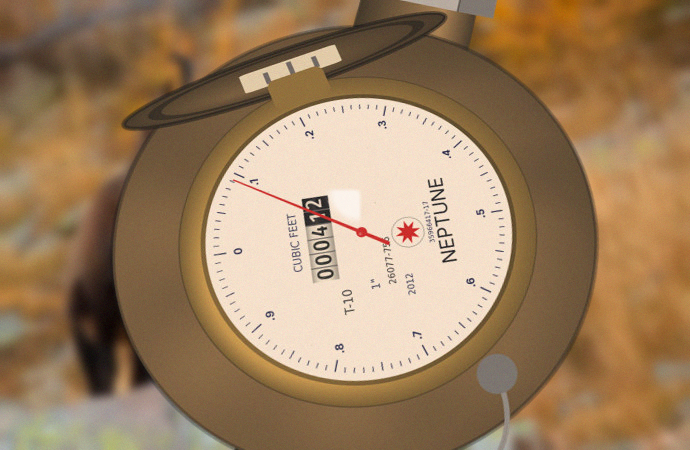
412.09 ft³
